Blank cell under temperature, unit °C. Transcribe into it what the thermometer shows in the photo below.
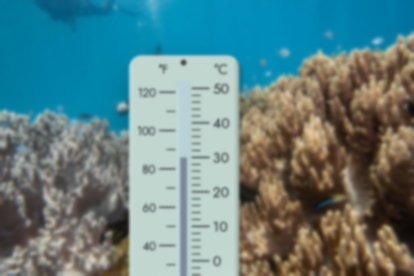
30 °C
